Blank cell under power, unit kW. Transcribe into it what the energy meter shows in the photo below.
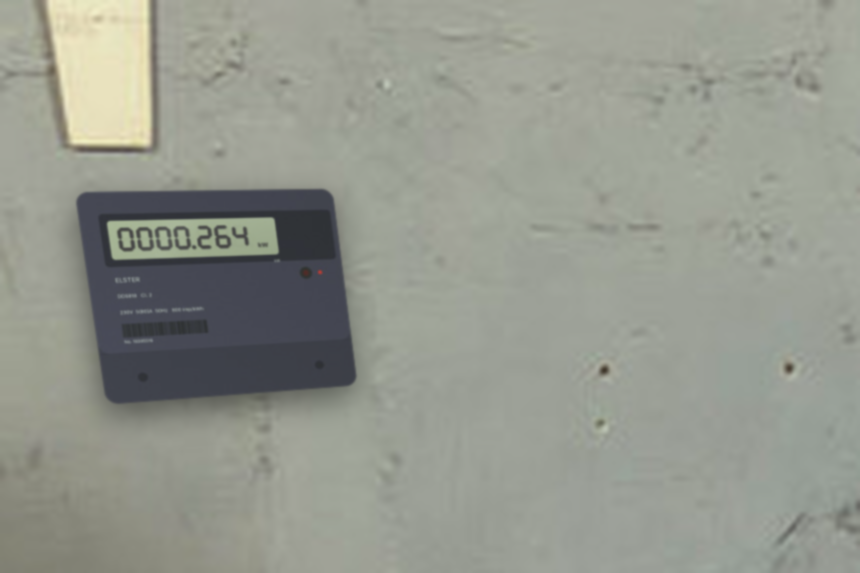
0.264 kW
